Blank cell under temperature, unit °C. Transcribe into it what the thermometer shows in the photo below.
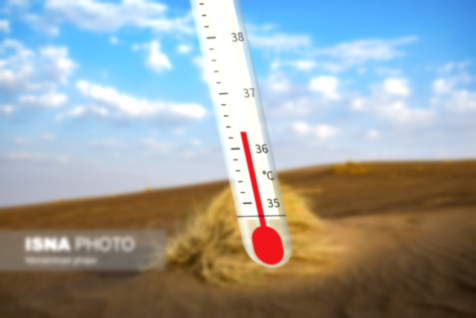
36.3 °C
